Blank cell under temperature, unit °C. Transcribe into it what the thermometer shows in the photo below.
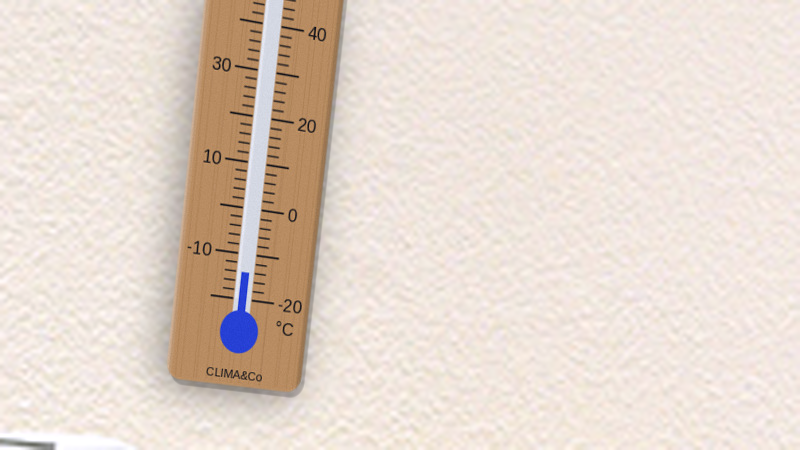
-14 °C
